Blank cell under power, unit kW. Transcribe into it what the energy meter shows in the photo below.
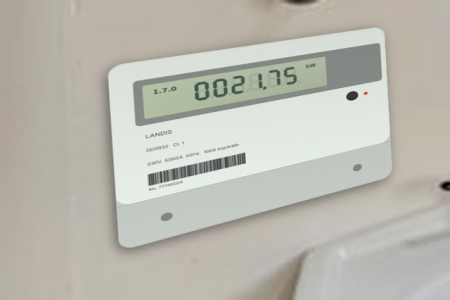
21.75 kW
